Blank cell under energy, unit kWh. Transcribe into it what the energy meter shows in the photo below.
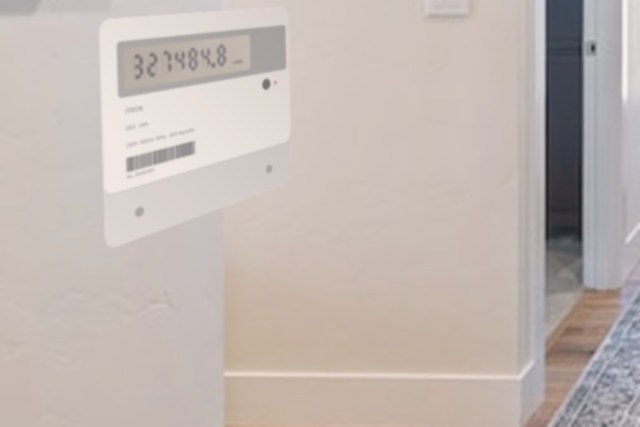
327484.8 kWh
